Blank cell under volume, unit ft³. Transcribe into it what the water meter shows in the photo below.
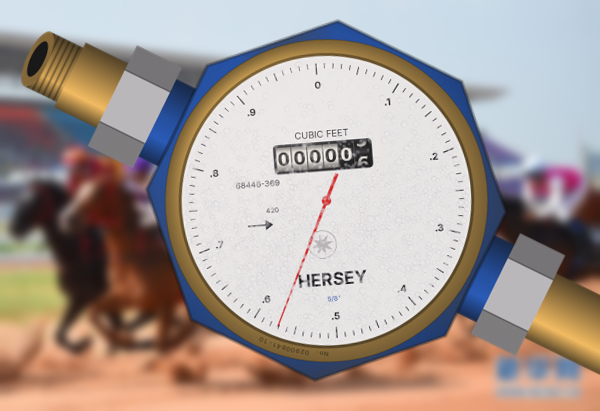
5.57 ft³
